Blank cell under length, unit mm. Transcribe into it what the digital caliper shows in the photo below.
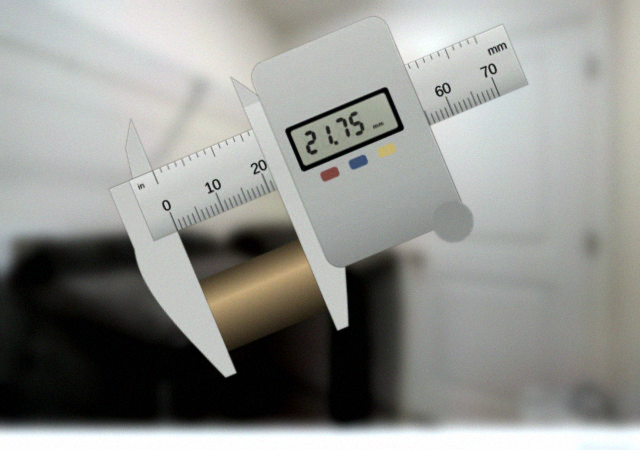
21.75 mm
